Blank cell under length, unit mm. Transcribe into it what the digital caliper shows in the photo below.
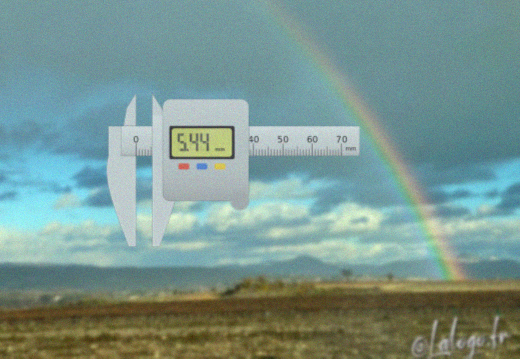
5.44 mm
